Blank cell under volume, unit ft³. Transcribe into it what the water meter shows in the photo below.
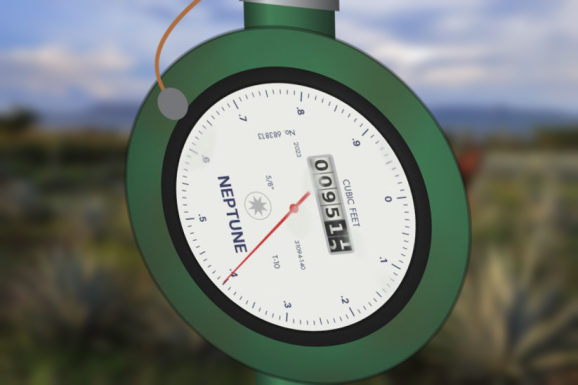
9511.40 ft³
